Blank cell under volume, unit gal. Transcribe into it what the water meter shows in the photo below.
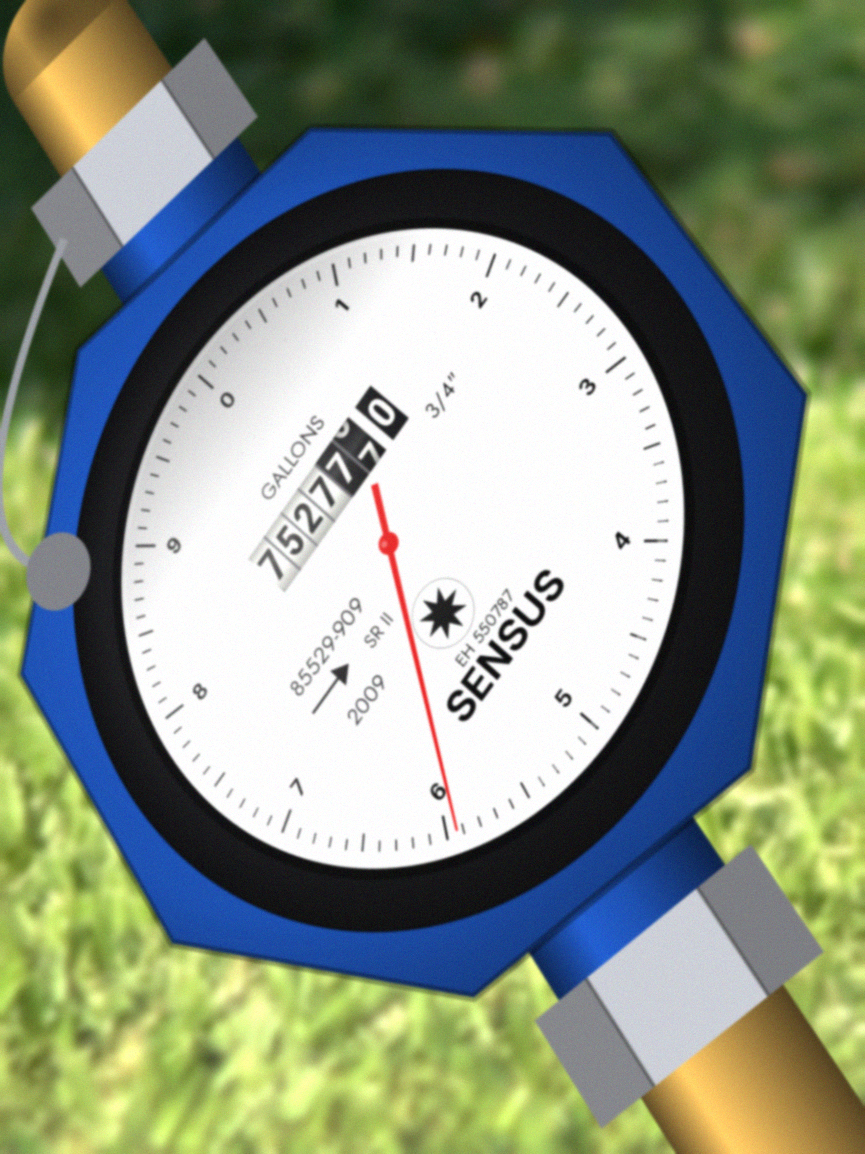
7527765.9 gal
